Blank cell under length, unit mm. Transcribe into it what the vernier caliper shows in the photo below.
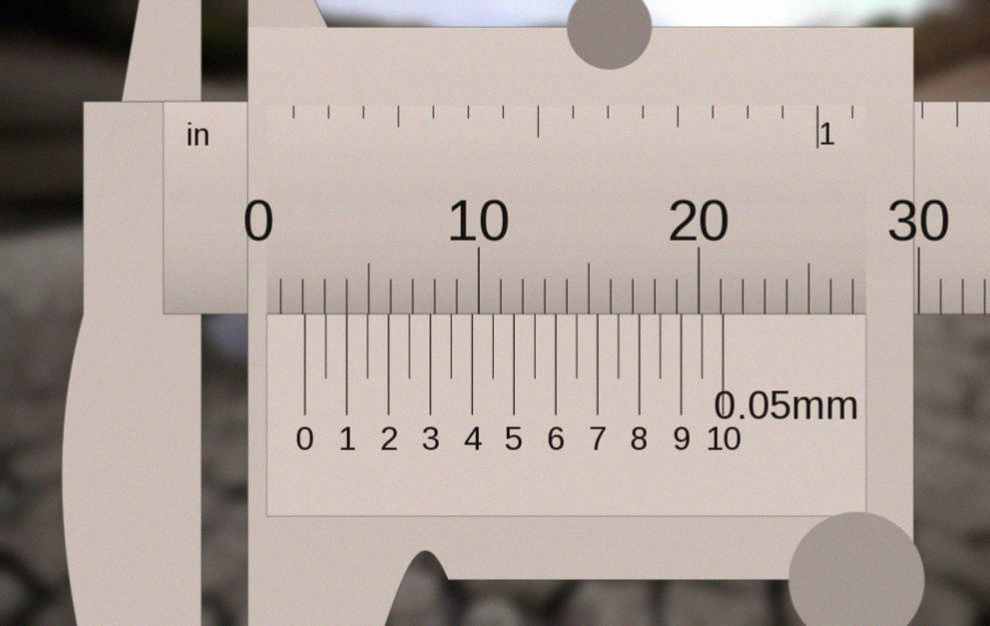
2.1 mm
